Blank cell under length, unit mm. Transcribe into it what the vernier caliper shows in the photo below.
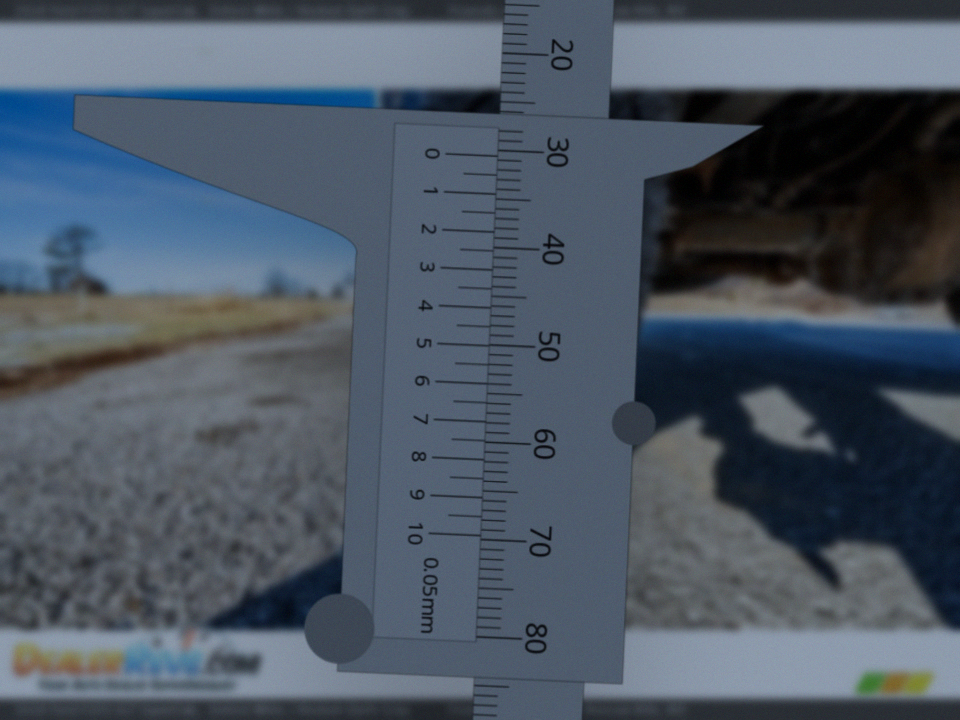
30.6 mm
